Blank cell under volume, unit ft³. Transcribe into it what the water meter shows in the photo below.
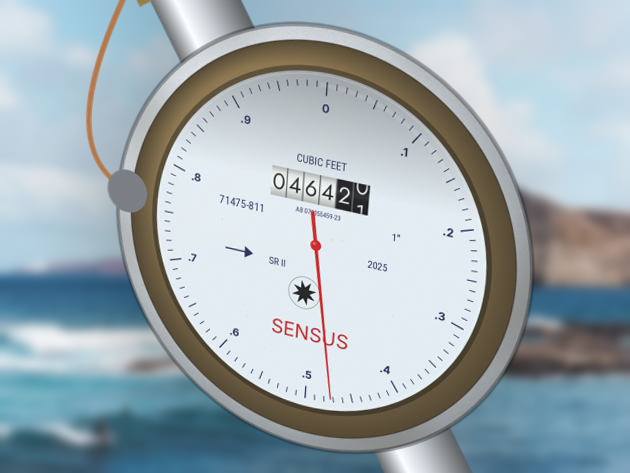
46420.47 ft³
